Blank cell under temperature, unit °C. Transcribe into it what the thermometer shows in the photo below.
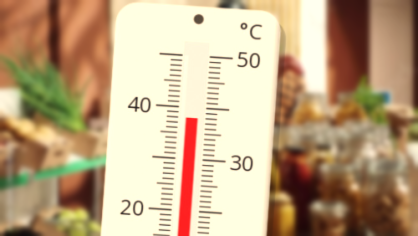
38 °C
